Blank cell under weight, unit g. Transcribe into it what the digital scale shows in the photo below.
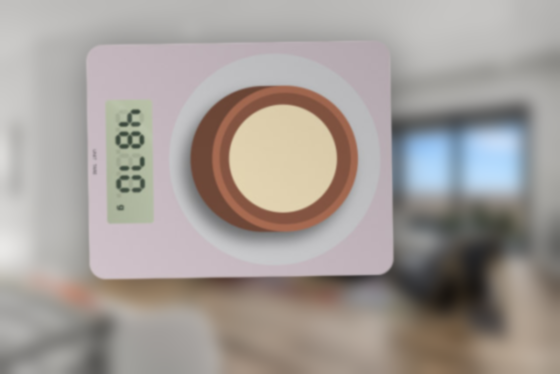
4870 g
